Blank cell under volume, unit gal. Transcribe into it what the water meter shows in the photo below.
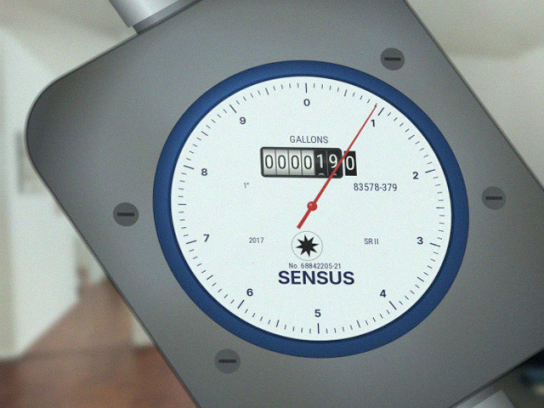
190.9 gal
